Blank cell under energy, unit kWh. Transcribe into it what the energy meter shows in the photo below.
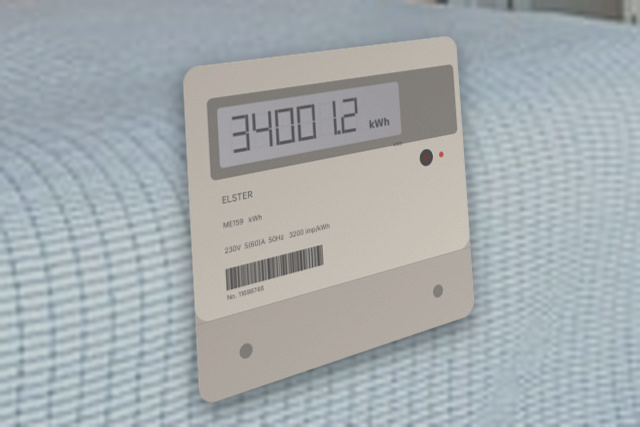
34001.2 kWh
